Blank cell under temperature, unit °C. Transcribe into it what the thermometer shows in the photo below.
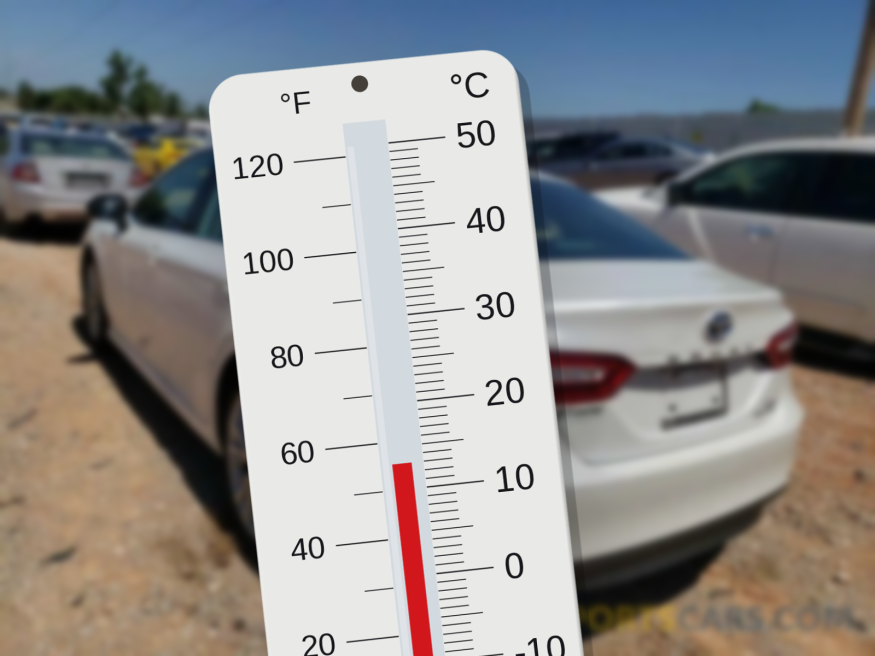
13 °C
